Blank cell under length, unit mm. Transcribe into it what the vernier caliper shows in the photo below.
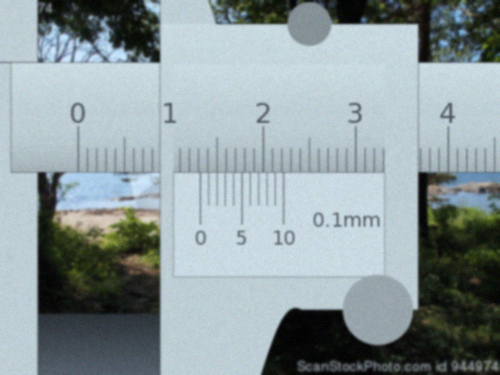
13.2 mm
